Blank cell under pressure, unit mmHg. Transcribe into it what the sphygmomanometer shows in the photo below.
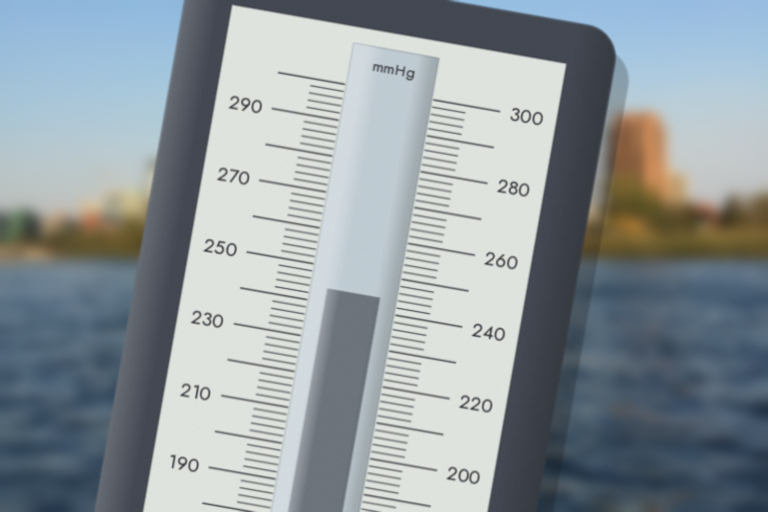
244 mmHg
